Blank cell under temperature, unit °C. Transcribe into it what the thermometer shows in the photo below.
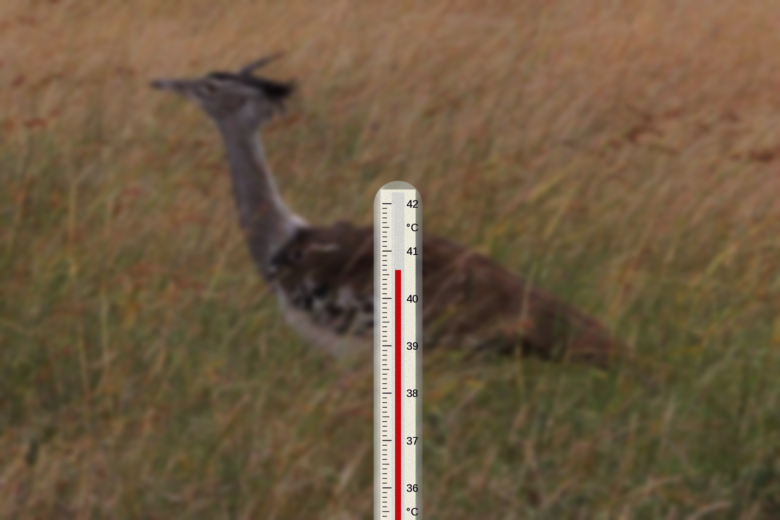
40.6 °C
